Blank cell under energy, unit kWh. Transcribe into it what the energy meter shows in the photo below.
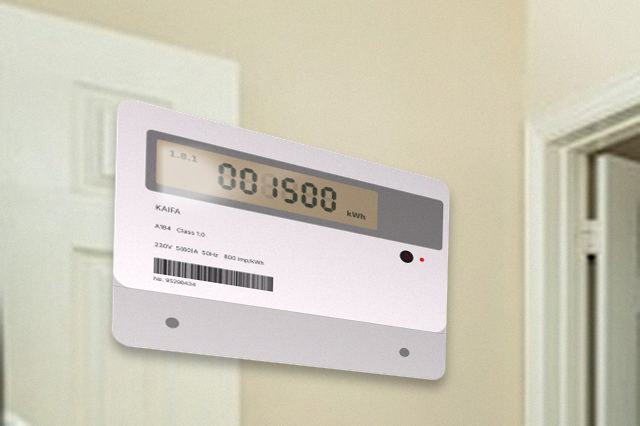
1500 kWh
